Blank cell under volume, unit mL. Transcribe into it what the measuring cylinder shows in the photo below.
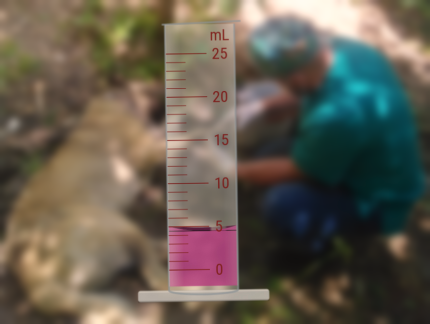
4.5 mL
